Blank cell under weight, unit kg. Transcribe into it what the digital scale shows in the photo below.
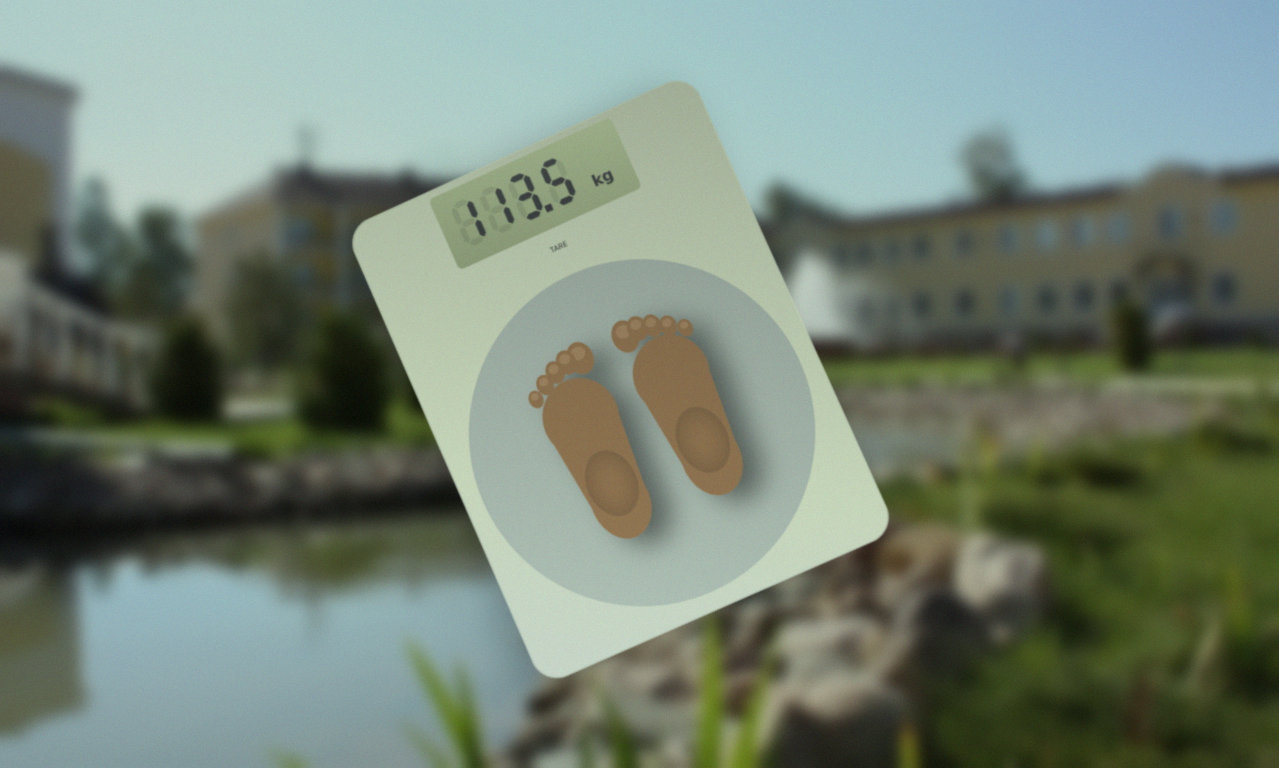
113.5 kg
